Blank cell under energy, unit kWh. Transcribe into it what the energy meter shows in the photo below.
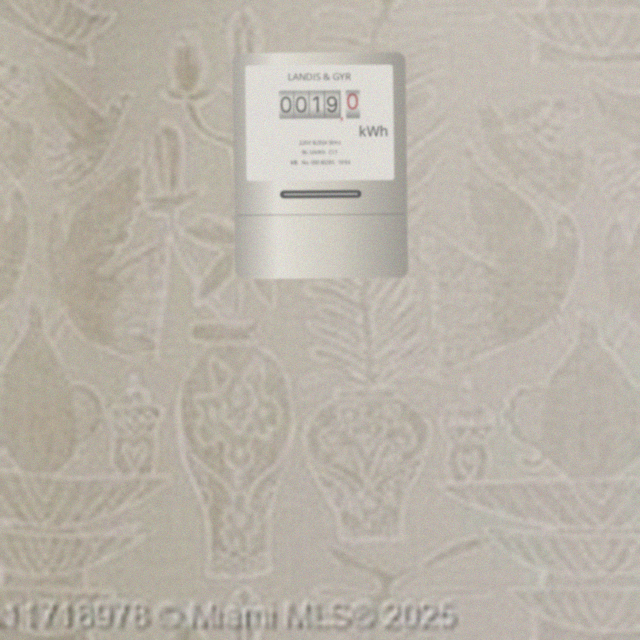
19.0 kWh
